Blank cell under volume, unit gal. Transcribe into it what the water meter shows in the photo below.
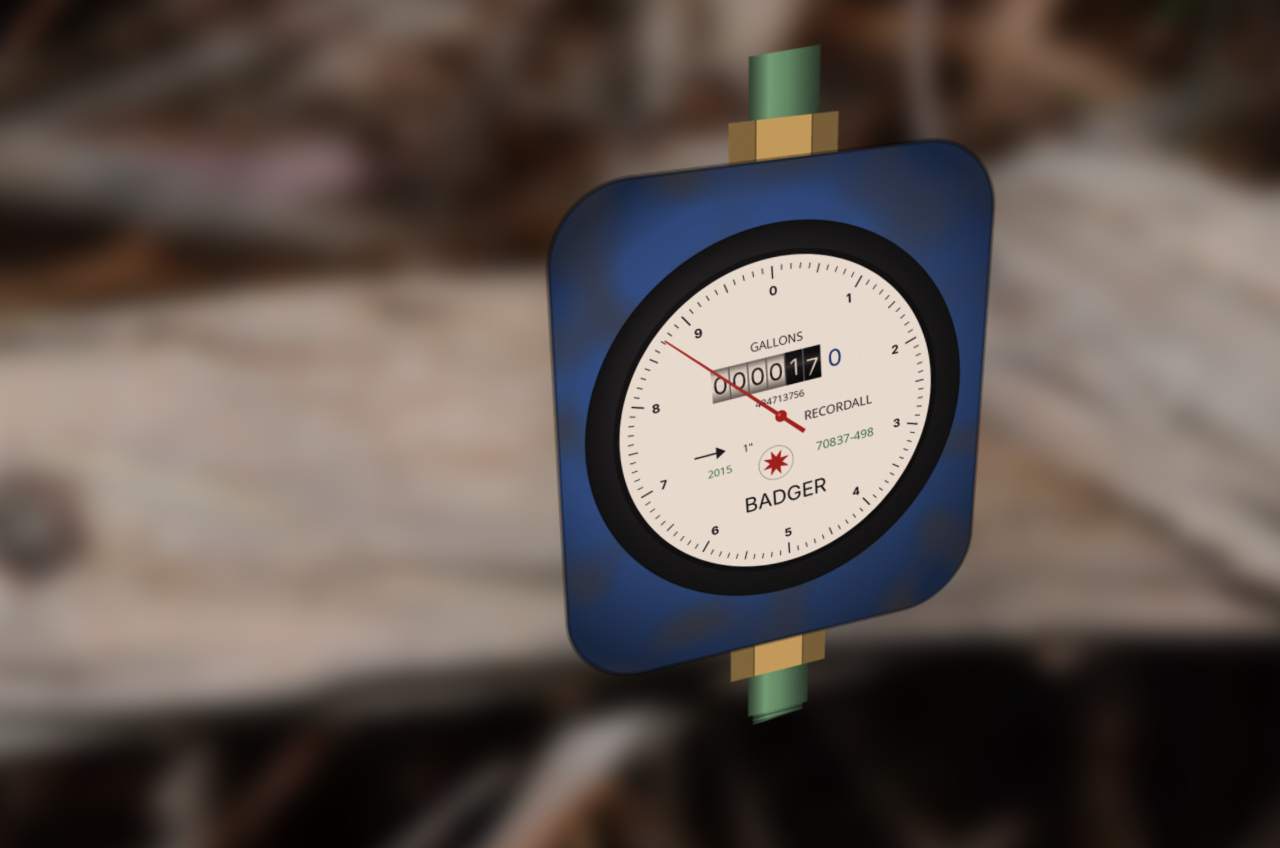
168.7 gal
